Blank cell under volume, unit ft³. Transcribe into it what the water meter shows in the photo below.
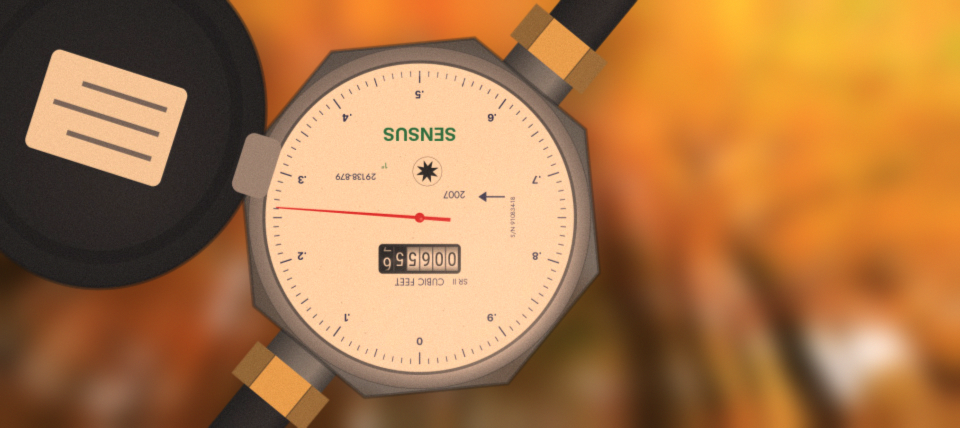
6556.26 ft³
